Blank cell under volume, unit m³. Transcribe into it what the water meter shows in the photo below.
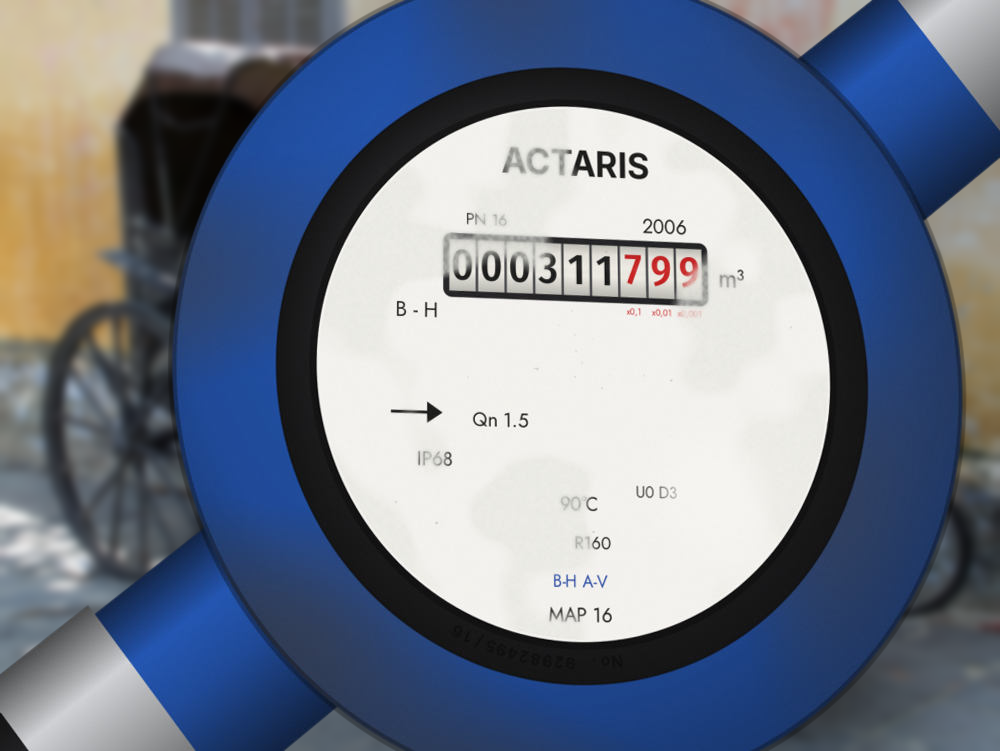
311.799 m³
